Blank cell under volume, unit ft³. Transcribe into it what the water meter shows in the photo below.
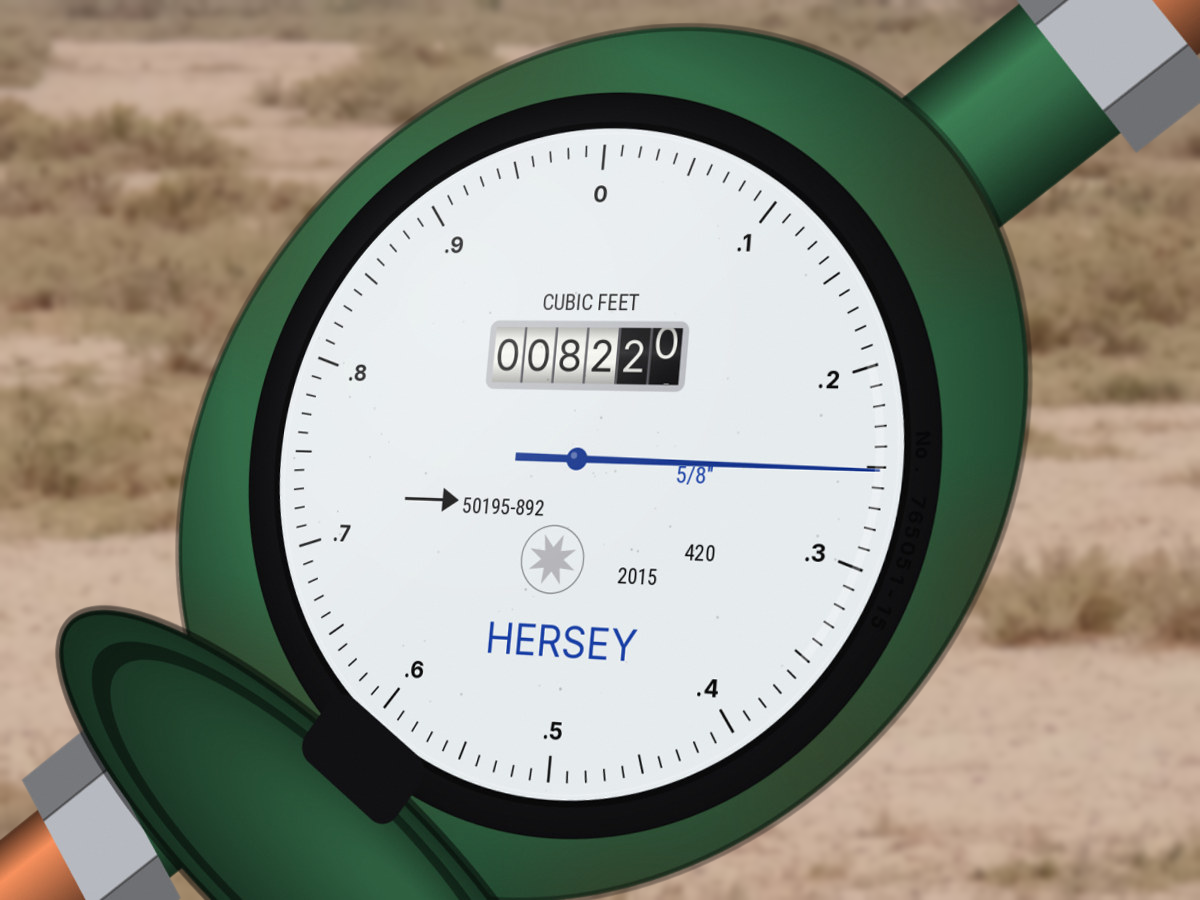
8220.25 ft³
